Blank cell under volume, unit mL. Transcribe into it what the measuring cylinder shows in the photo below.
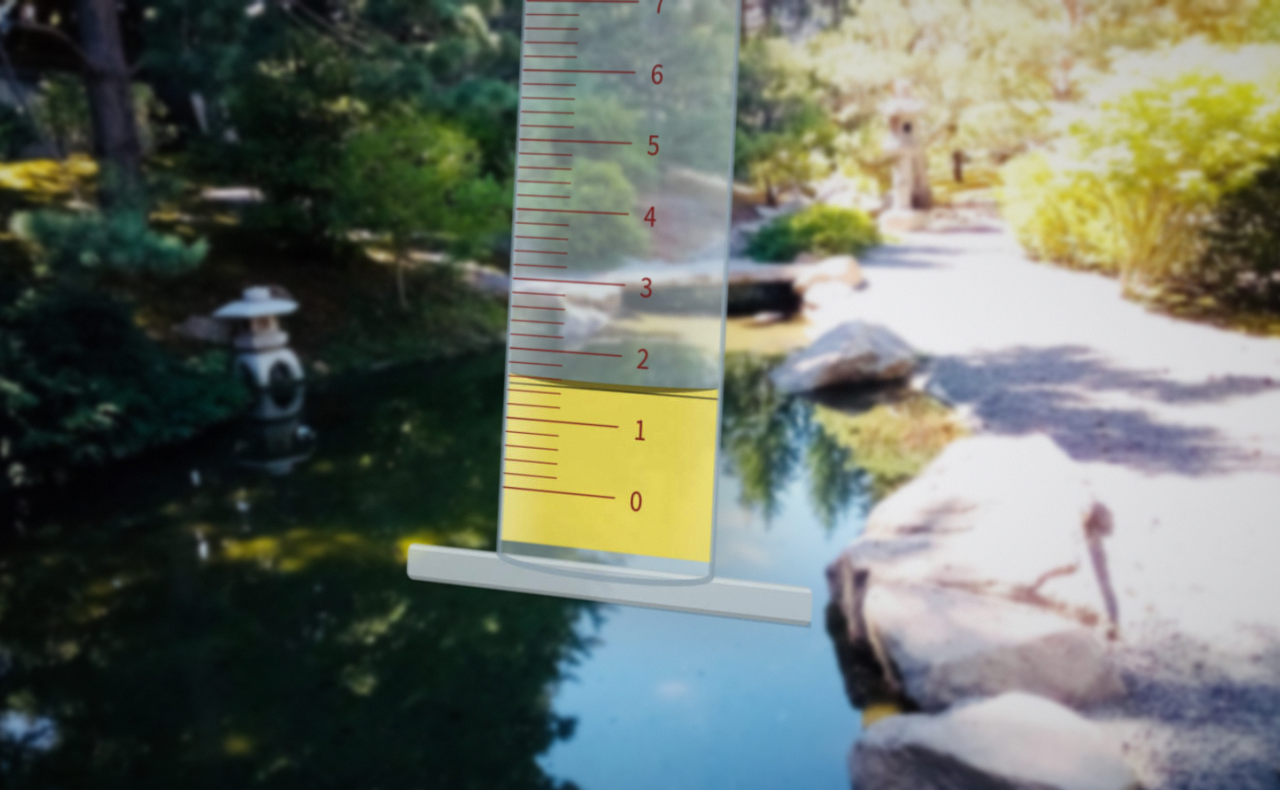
1.5 mL
